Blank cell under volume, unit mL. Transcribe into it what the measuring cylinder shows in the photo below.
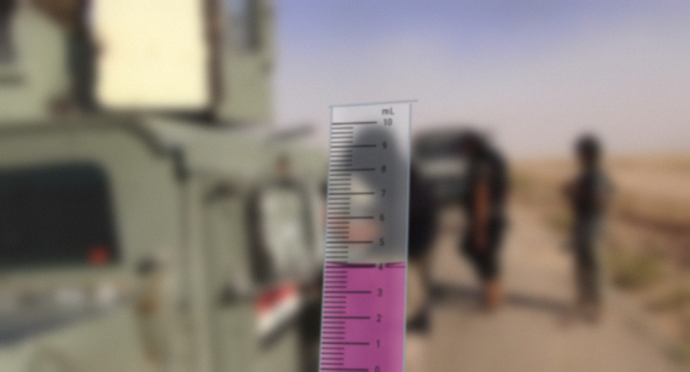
4 mL
